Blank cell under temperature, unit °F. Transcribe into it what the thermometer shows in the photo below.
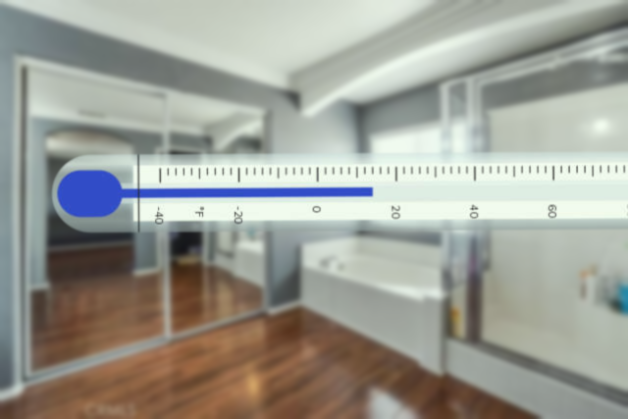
14 °F
